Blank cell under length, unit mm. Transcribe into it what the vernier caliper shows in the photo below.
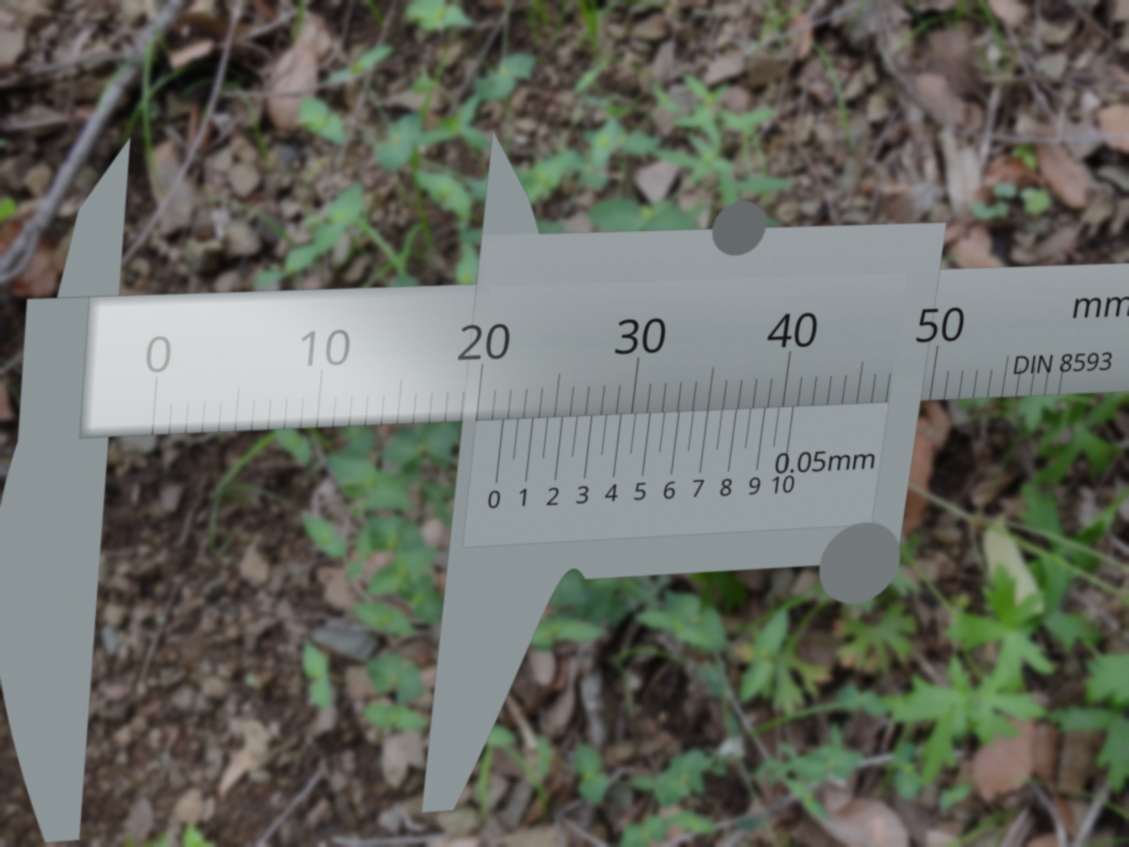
21.7 mm
